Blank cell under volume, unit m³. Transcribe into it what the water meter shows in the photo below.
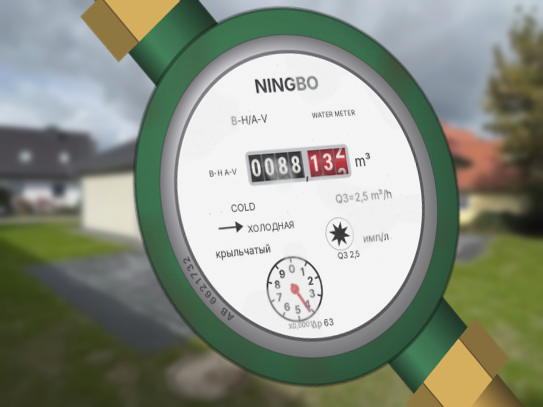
88.1324 m³
